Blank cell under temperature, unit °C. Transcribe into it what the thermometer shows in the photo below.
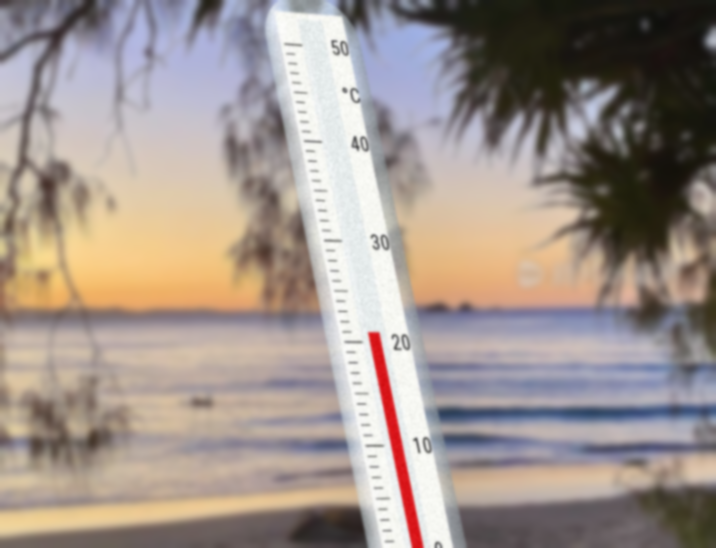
21 °C
